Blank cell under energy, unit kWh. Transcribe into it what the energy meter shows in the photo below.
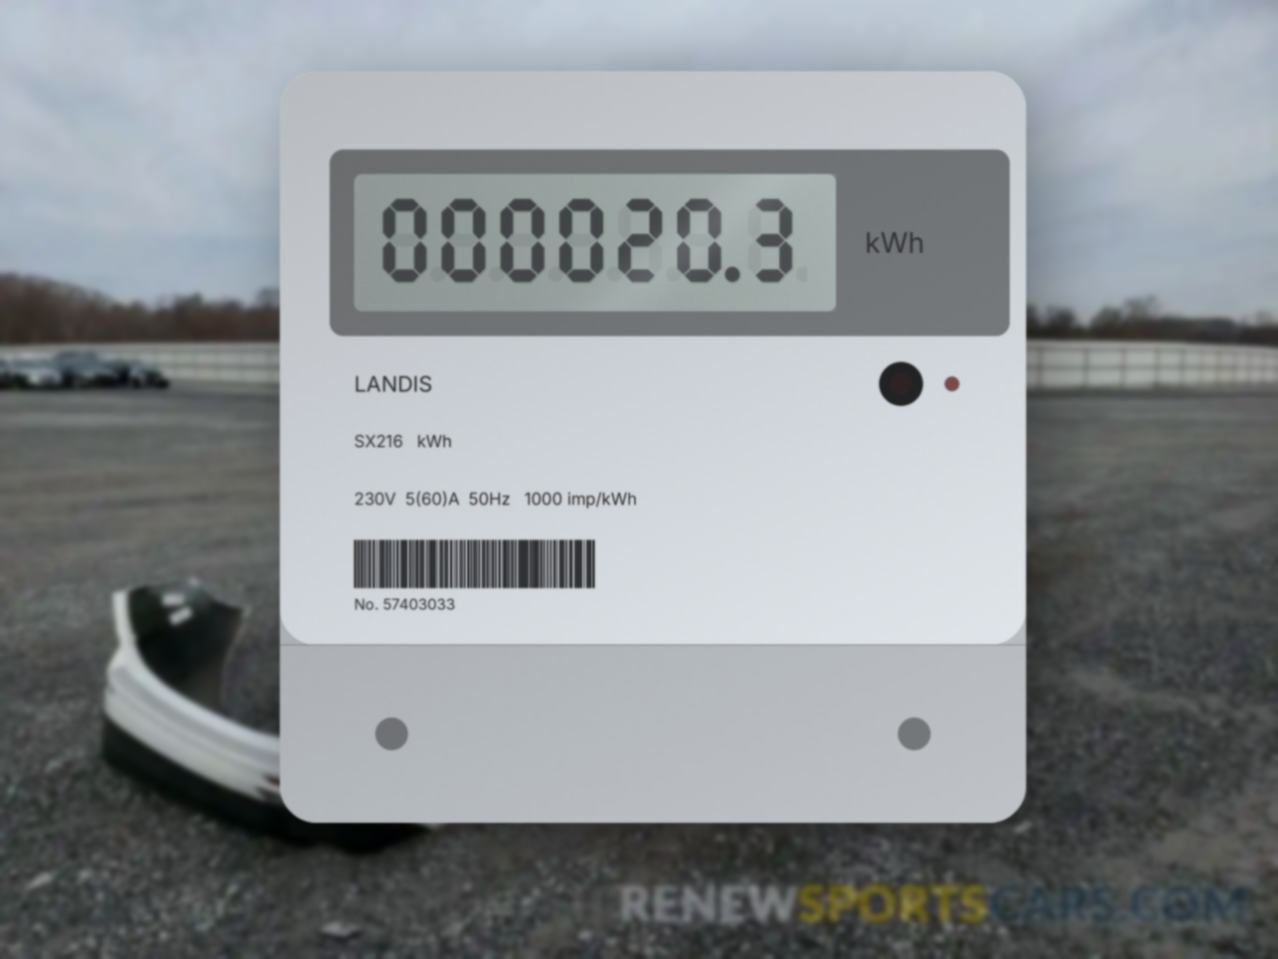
20.3 kWh
